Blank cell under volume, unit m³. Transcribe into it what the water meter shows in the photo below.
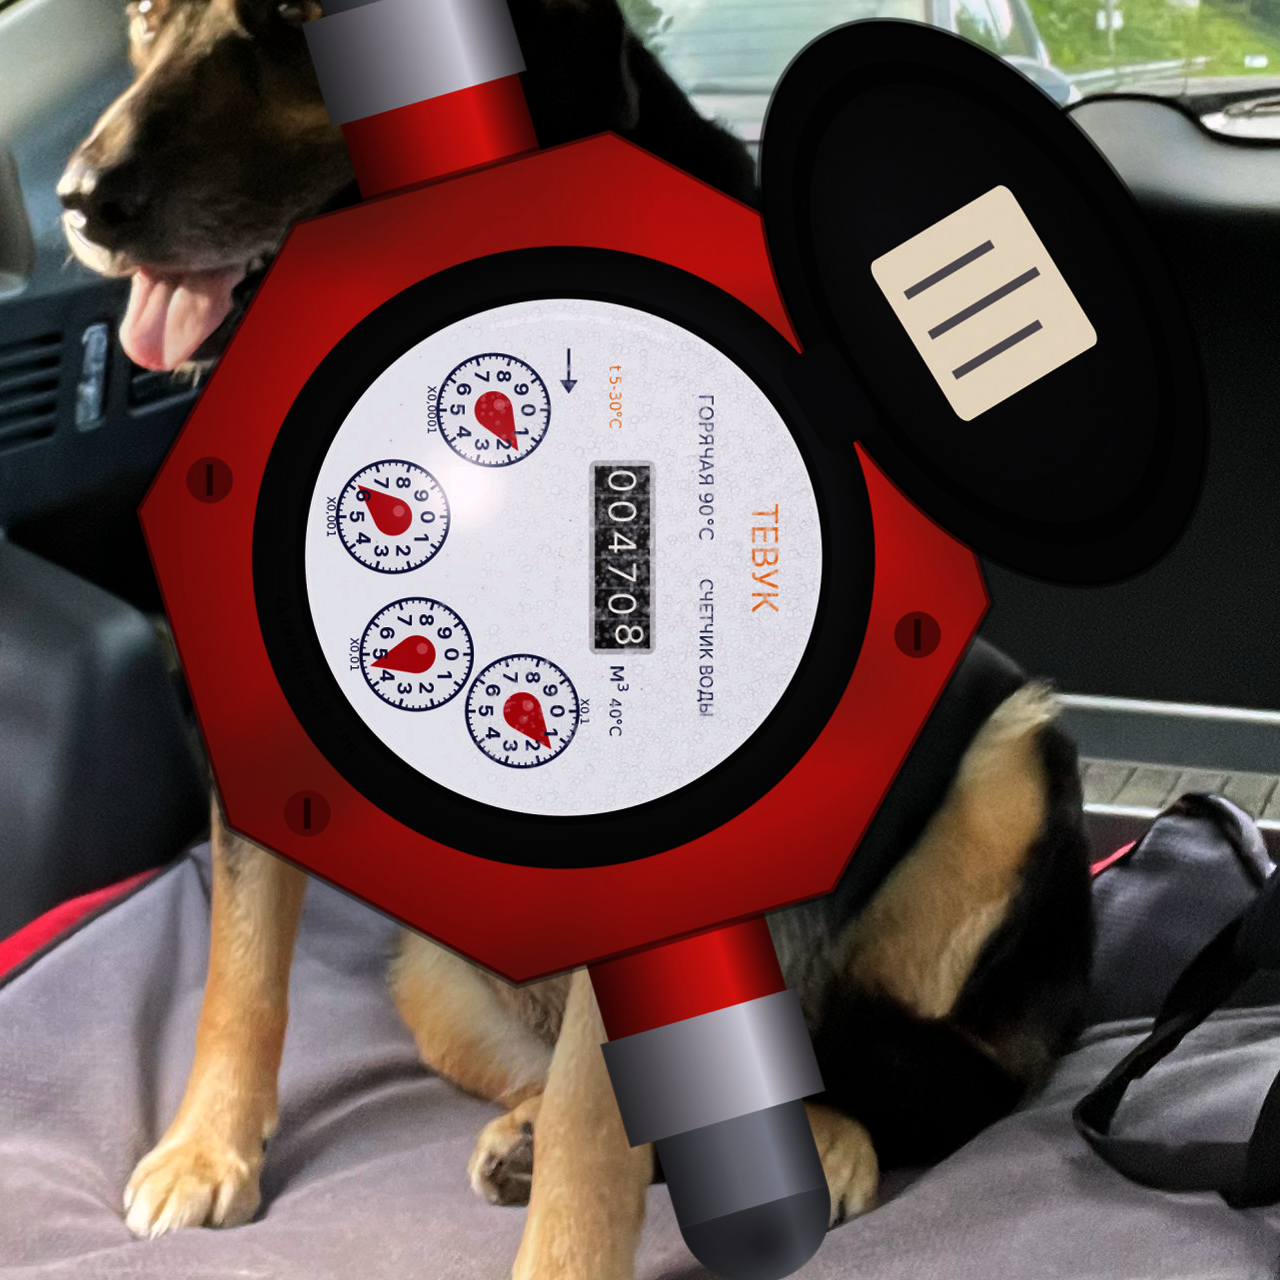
4708.1461 m³
